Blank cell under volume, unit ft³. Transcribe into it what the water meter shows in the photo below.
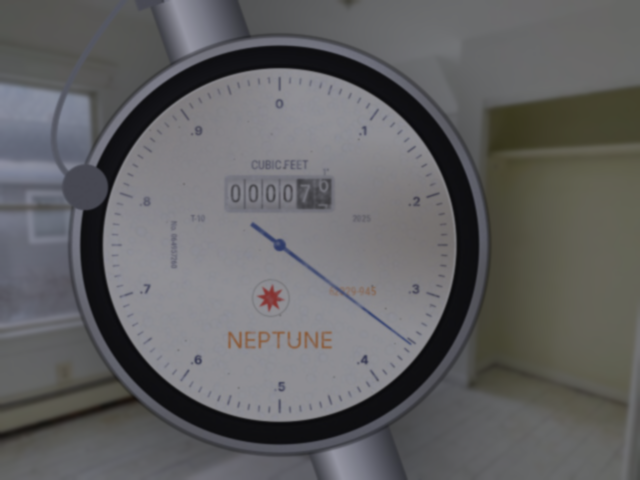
76.35 ft³
